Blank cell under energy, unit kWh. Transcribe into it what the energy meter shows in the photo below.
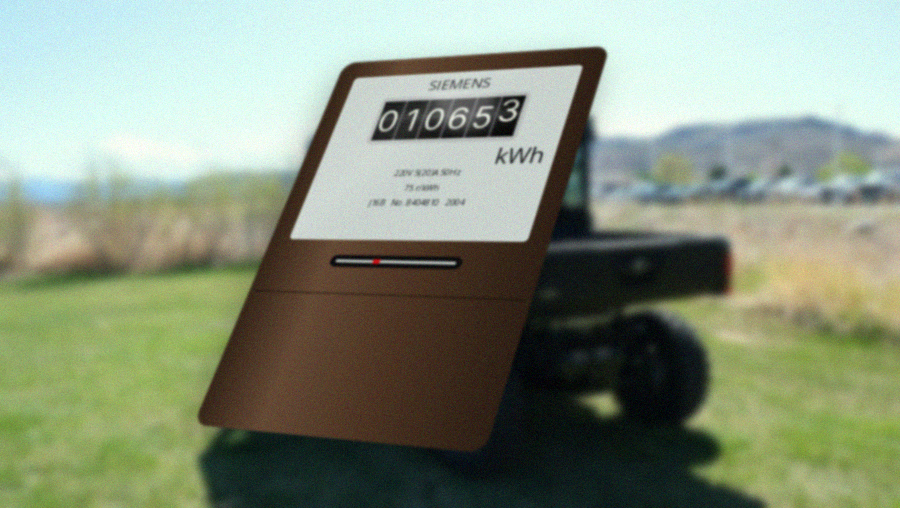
10653 kWh
